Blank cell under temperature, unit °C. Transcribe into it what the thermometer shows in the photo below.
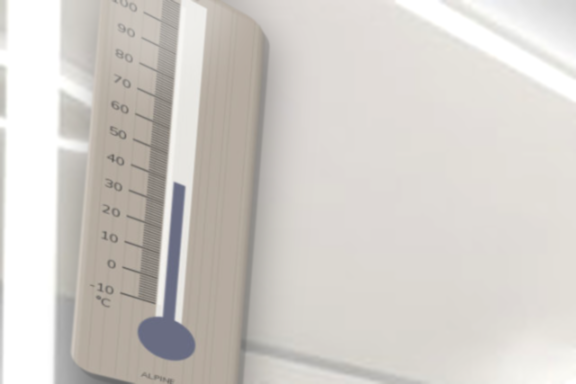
40 °C
